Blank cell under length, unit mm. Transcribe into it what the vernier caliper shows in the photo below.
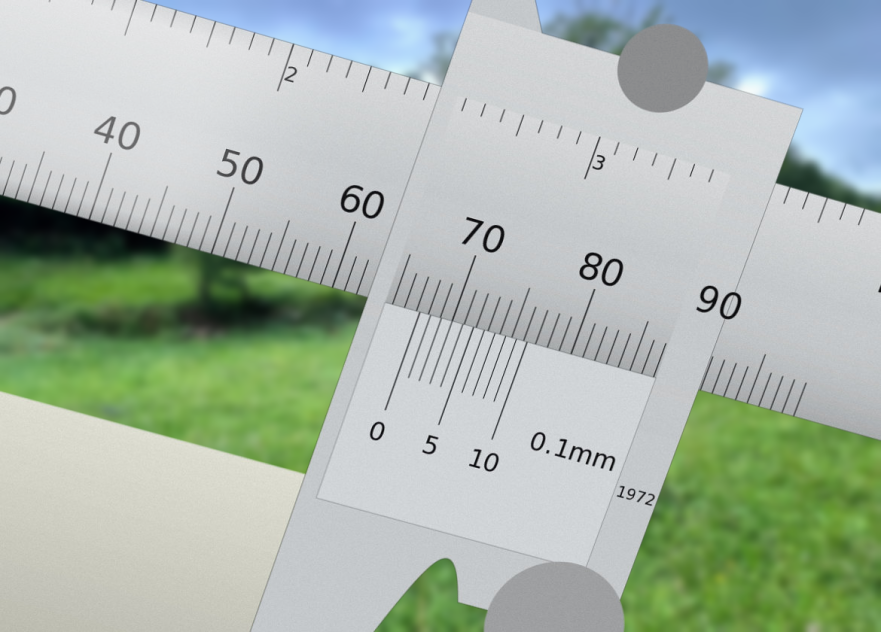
67.3 mm
